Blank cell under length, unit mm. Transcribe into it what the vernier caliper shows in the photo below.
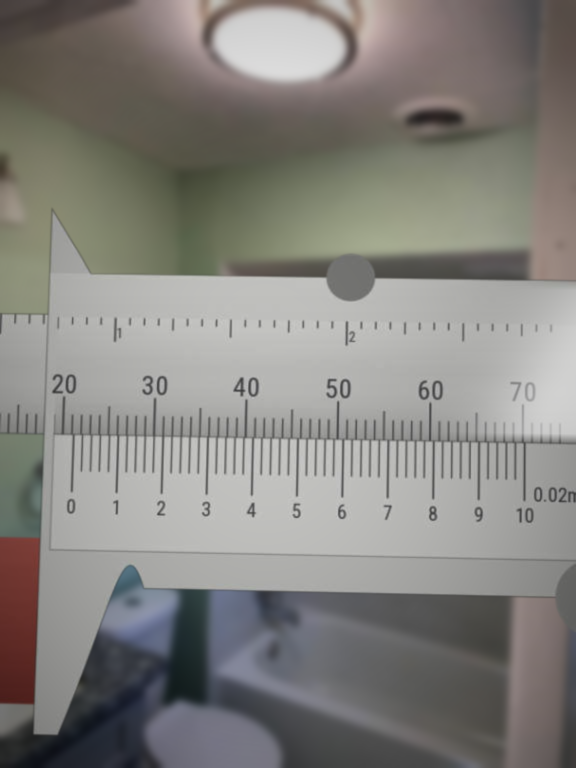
21.2 mm
